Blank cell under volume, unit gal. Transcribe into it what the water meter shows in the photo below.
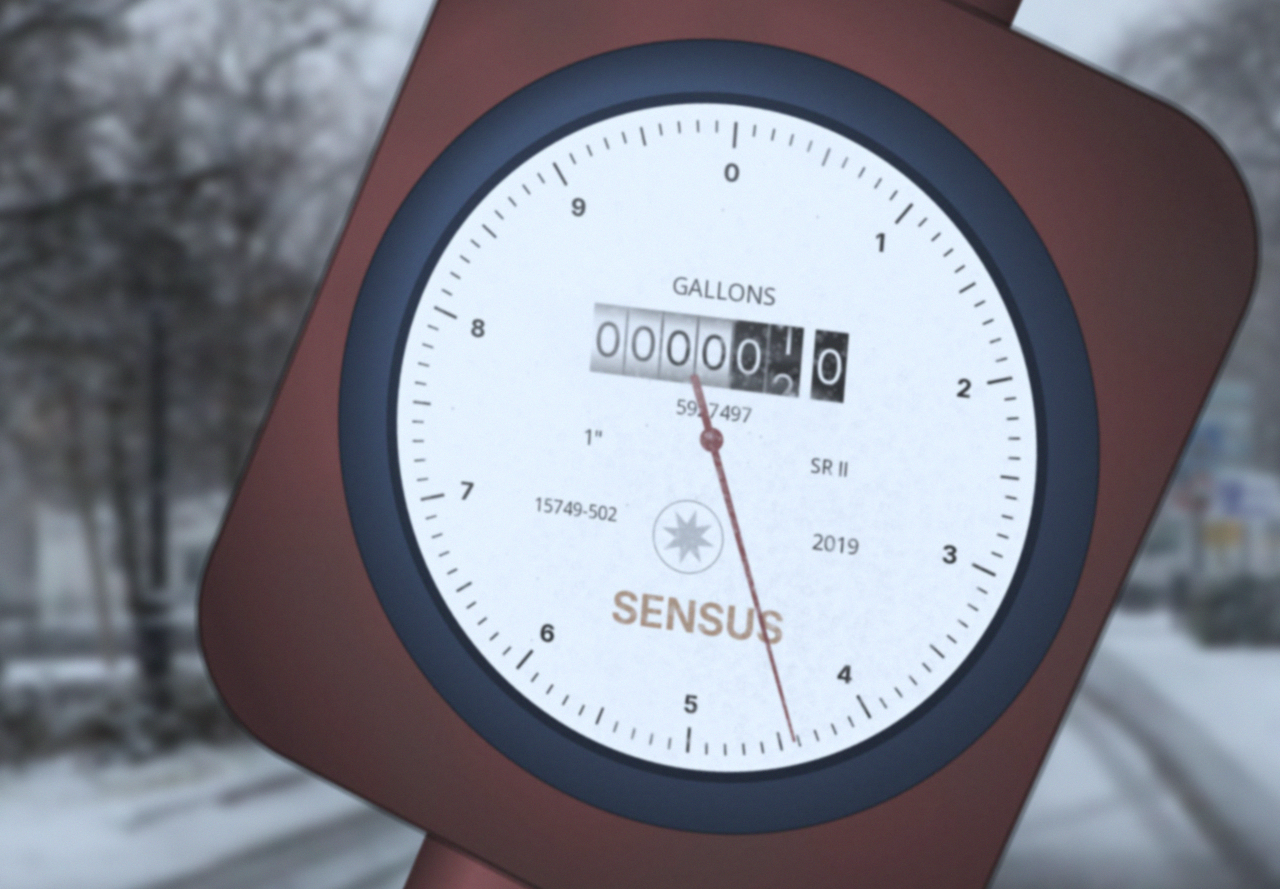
14.4 gal
